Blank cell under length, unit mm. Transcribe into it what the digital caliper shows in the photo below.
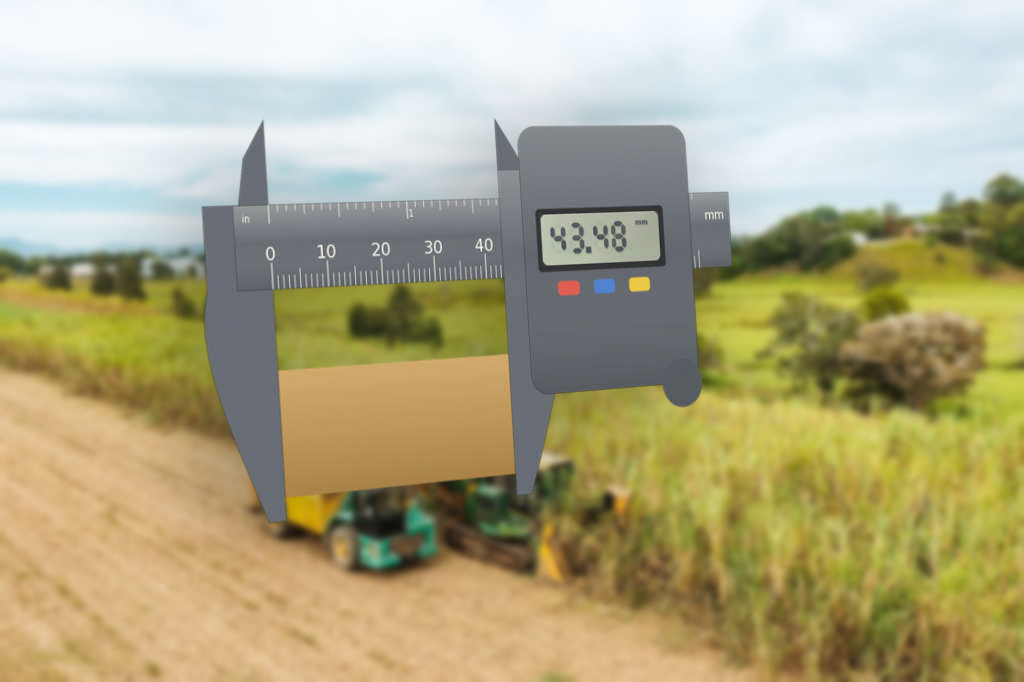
43.48 mm
